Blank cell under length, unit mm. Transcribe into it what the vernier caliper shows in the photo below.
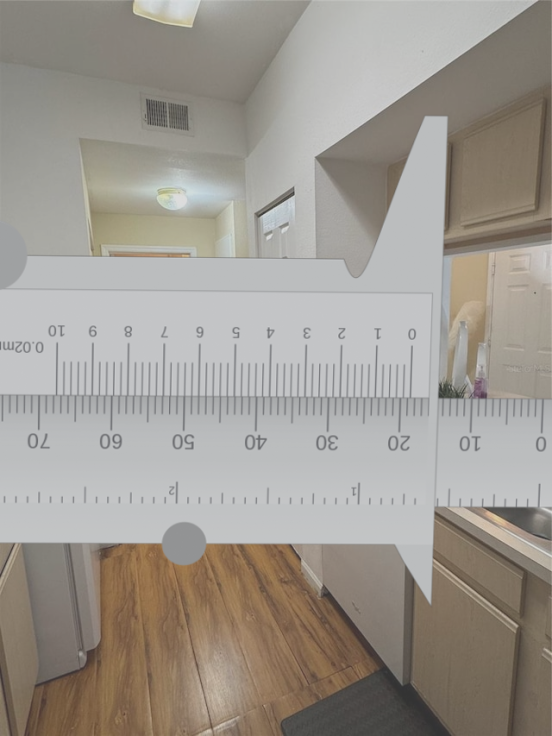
18.6 mm
